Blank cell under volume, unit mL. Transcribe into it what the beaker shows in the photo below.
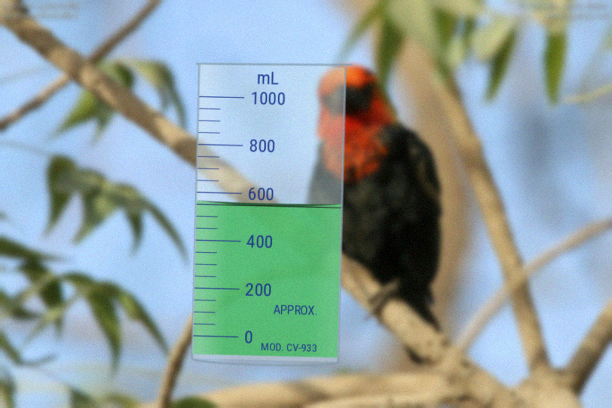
550 mL
